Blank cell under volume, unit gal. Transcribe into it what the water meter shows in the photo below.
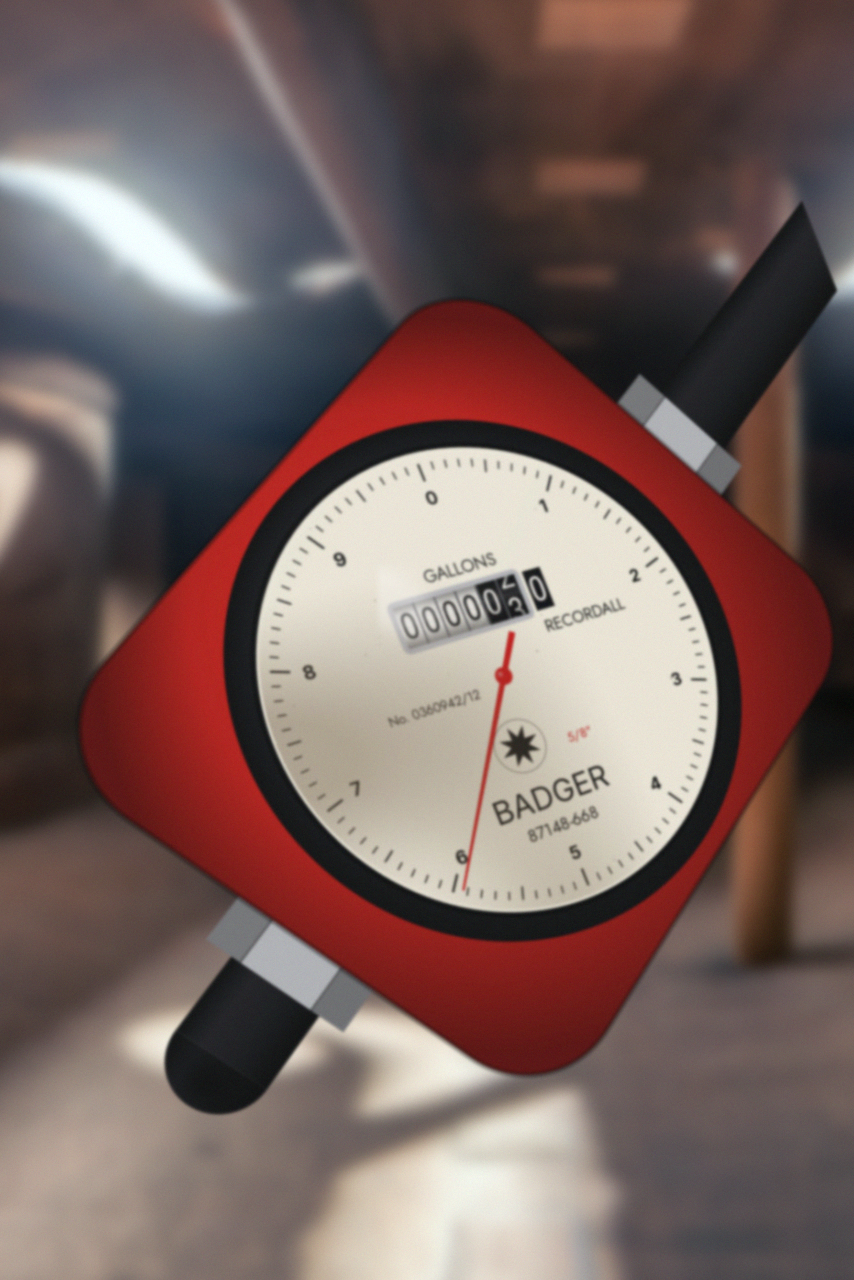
25.9 gal
